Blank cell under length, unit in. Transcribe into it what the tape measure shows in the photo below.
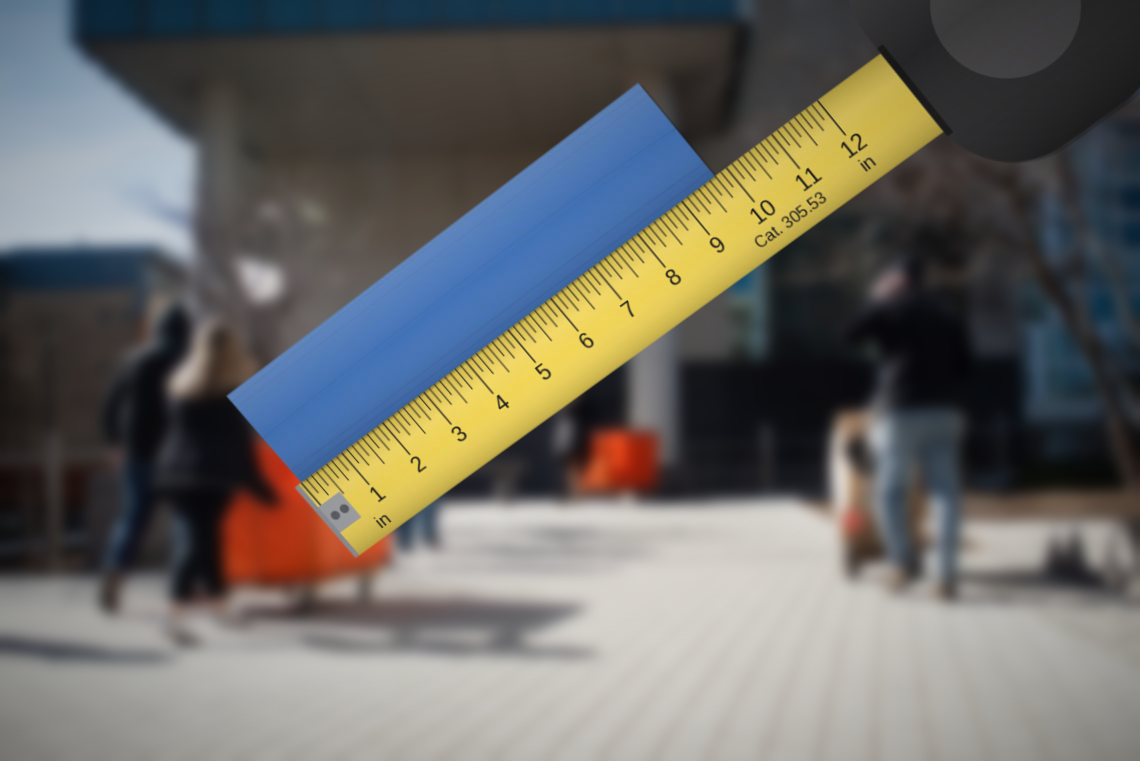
9.75 in
